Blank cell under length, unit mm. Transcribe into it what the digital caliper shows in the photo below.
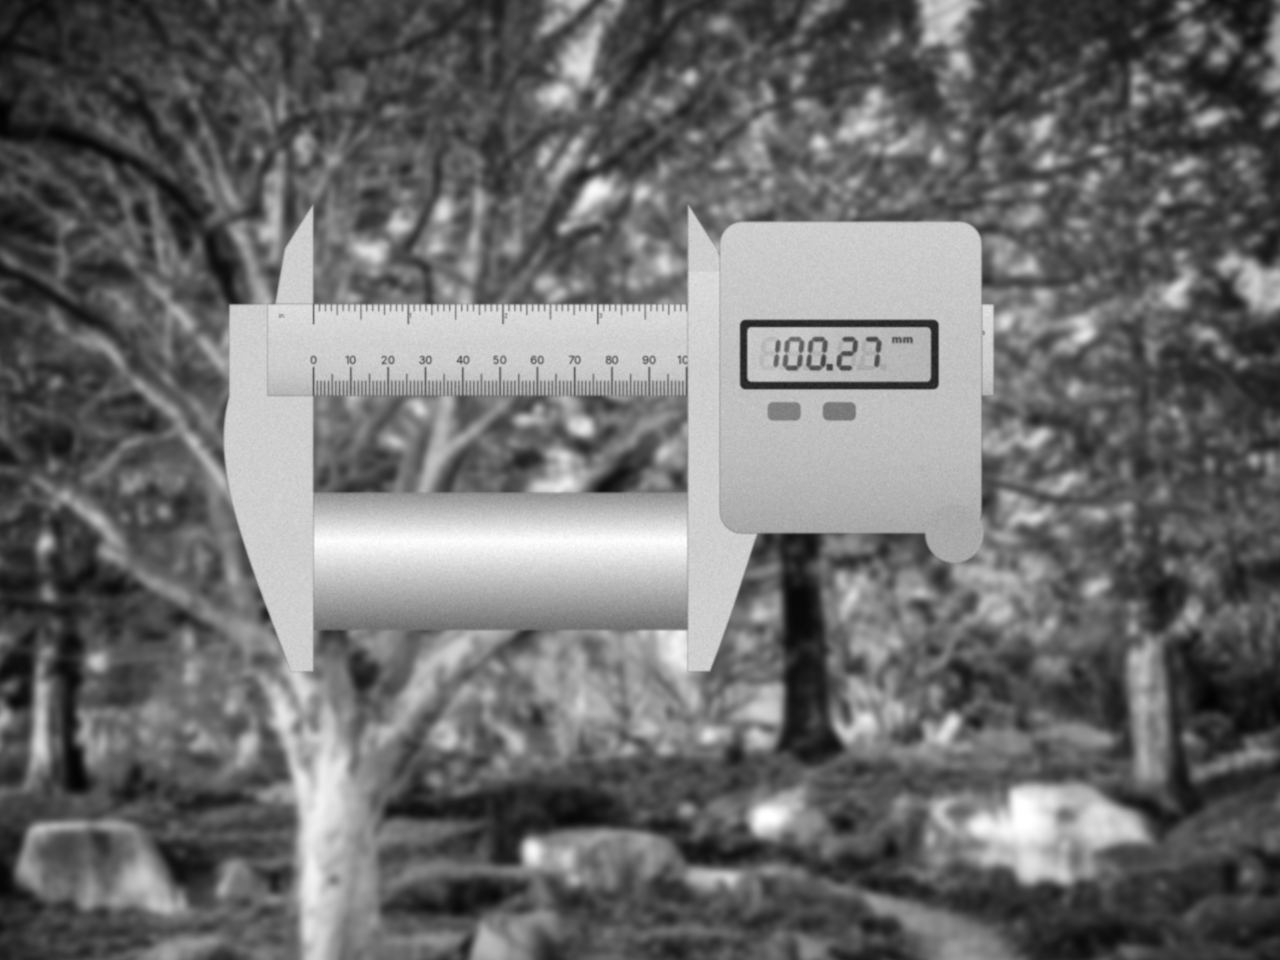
100.27 mm
